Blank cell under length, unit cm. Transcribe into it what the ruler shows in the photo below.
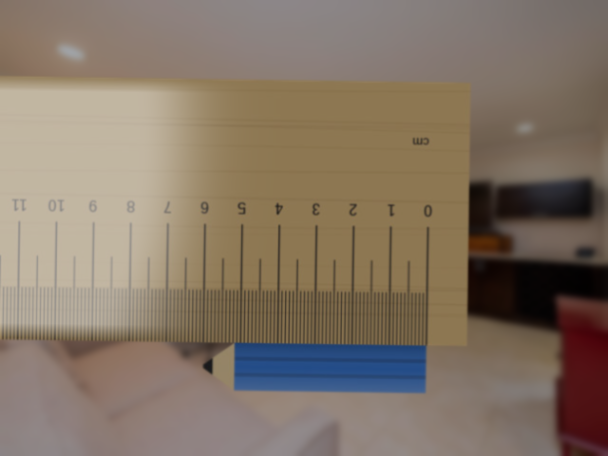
6 cm
